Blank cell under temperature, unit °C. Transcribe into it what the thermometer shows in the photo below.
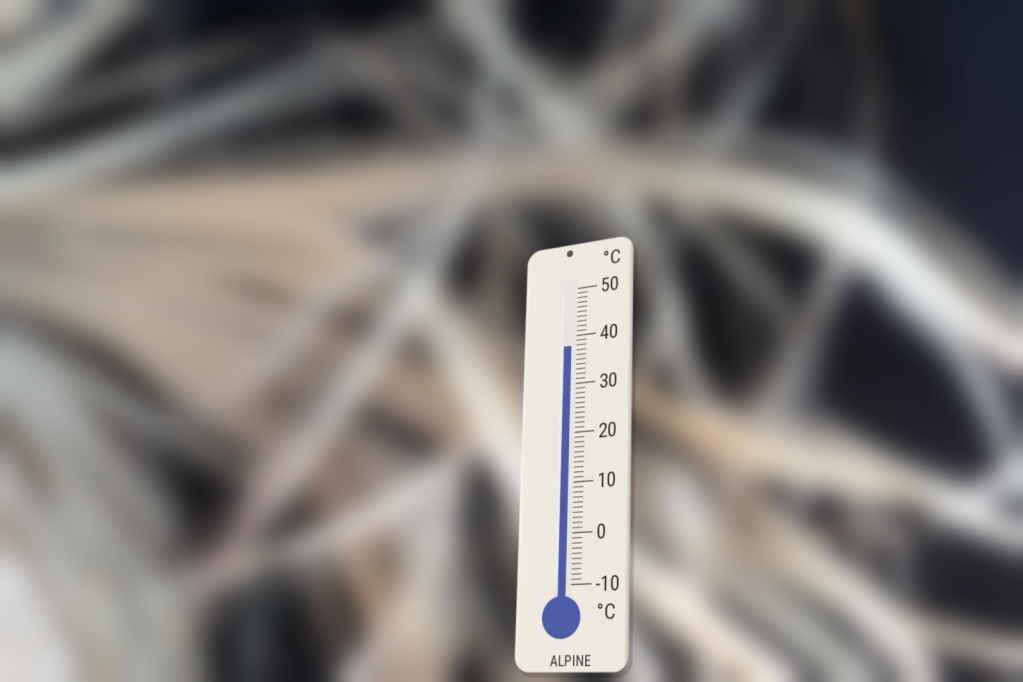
38 °C
